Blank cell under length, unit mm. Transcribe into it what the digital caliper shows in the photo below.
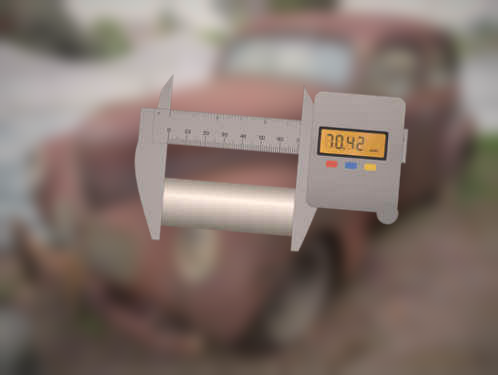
70.42 mm
